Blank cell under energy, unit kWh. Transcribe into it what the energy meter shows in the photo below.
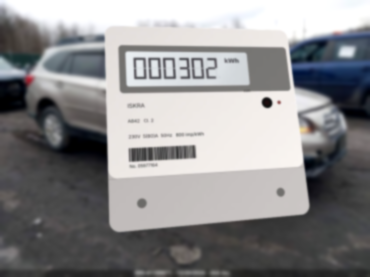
302 kWh
